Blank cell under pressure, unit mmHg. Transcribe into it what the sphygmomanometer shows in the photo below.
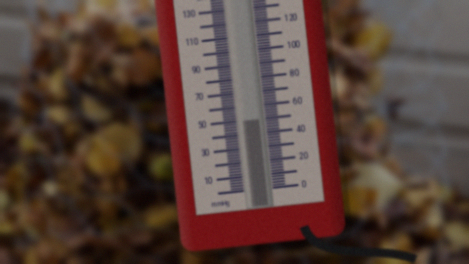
50 mmHg
